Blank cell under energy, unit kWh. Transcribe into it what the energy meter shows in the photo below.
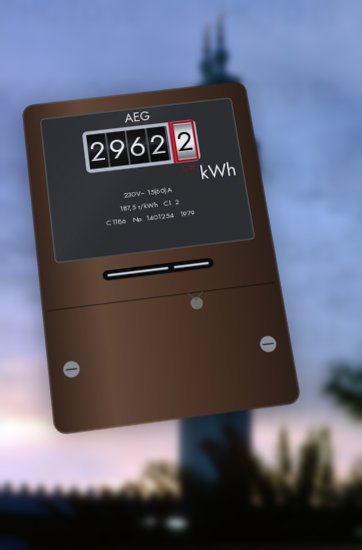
2962.2 kWh
